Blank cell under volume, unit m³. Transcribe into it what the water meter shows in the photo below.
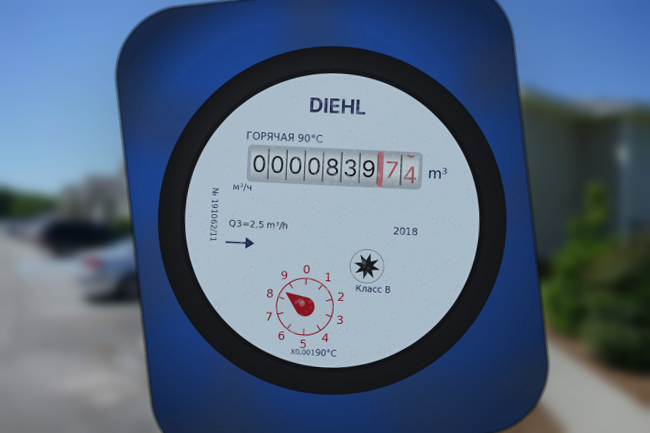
839.738 m³
